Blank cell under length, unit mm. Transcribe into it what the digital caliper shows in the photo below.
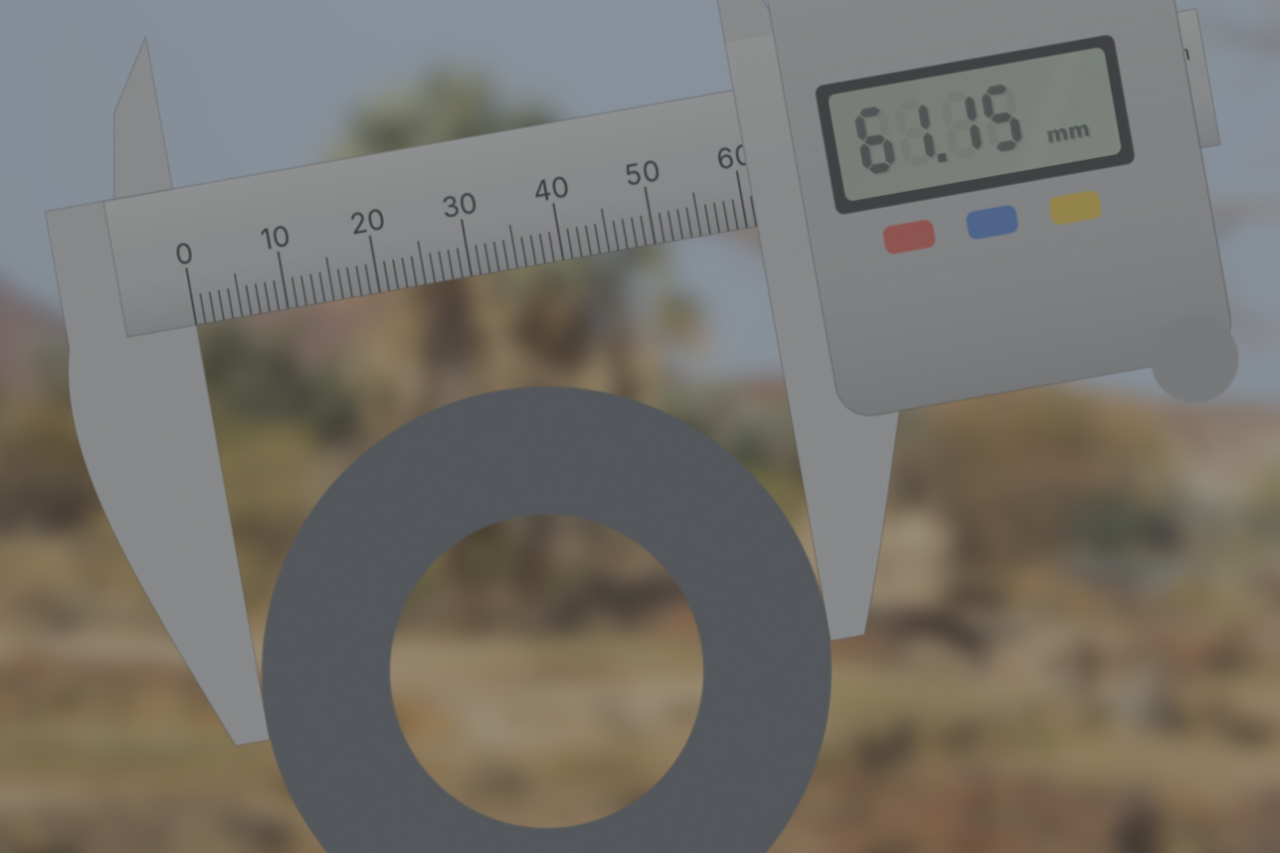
61.15 mm
